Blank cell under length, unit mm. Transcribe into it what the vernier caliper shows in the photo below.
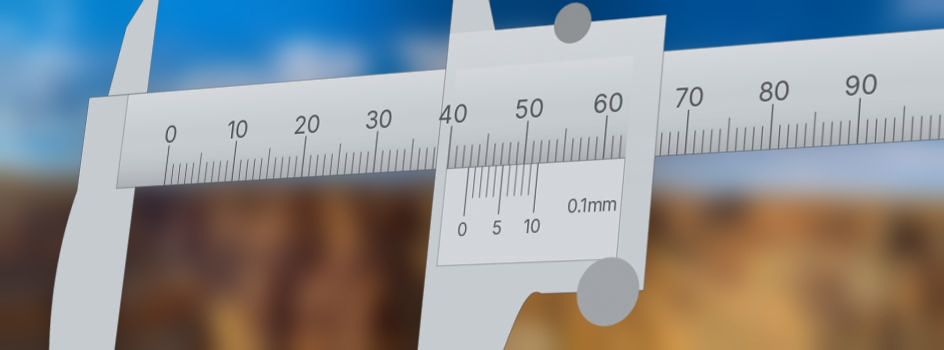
42.8 mm
